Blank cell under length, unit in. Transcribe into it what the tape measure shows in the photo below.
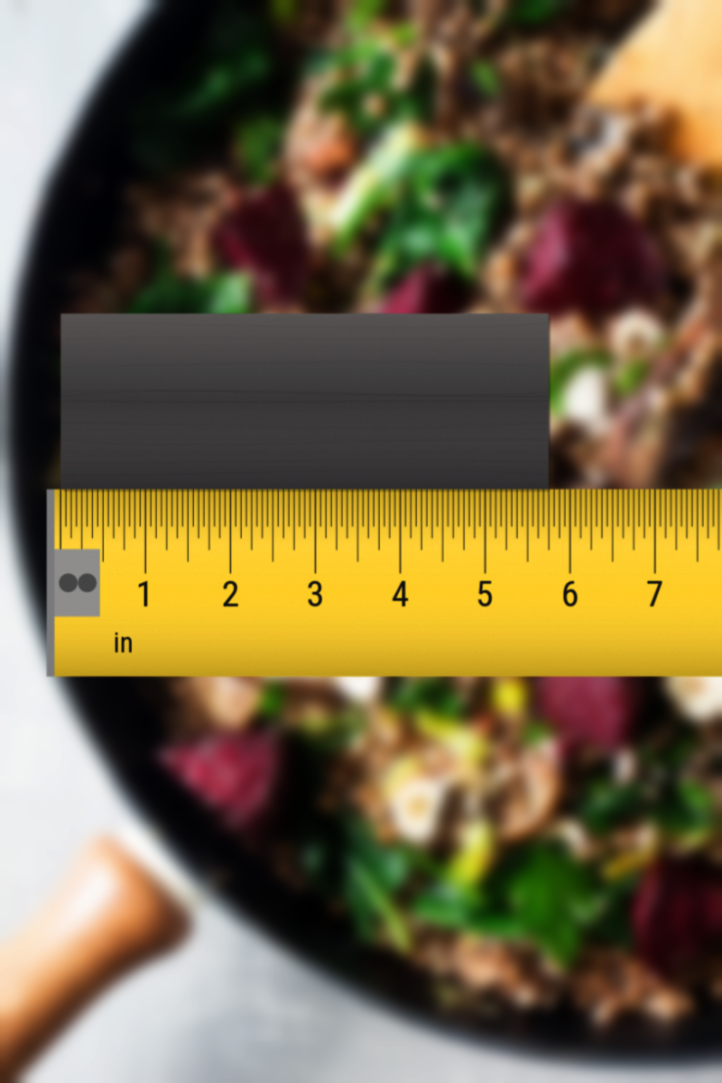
5.75 in
